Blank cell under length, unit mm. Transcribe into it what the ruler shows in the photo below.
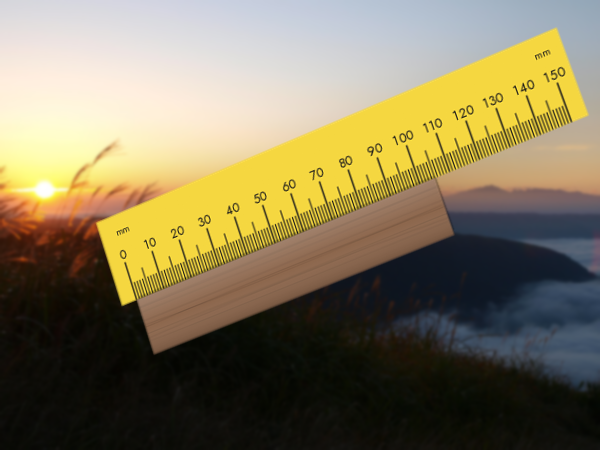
105 mm
